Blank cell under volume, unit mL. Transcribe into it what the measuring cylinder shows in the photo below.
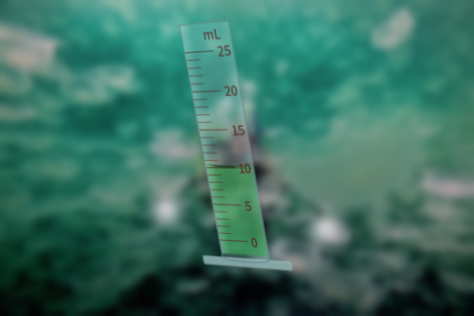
10 mL
